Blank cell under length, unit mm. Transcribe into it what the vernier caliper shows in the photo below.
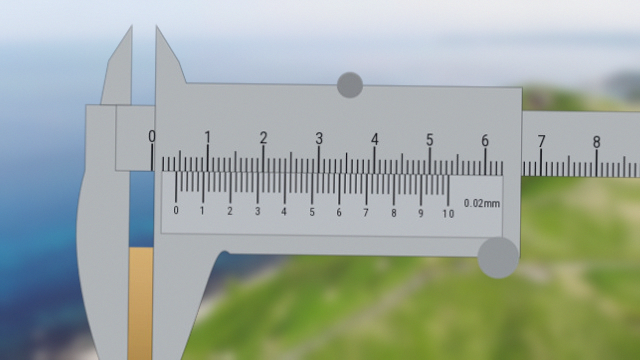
4.4 mm
